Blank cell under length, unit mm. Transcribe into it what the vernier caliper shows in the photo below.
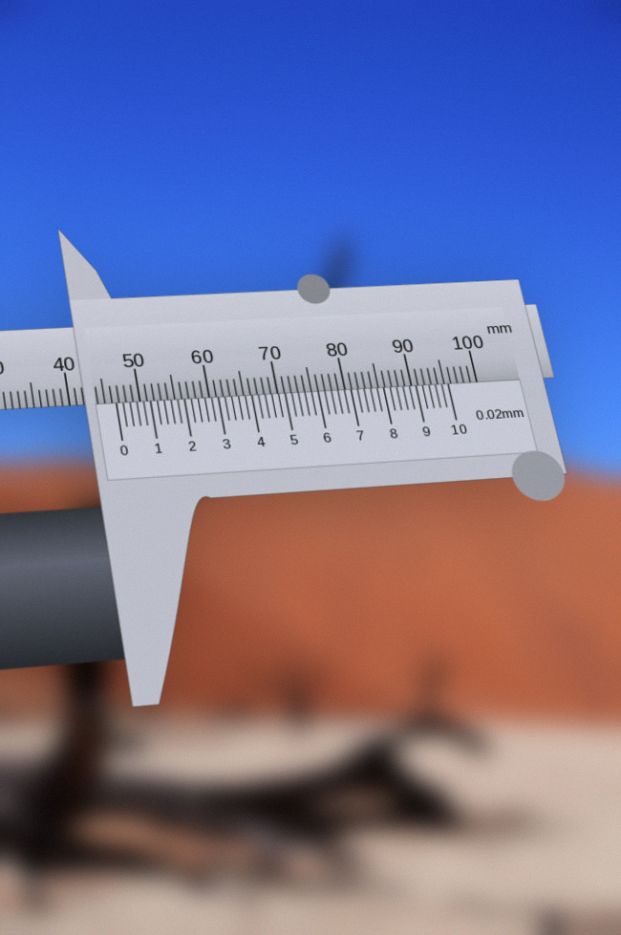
46.6 mm
